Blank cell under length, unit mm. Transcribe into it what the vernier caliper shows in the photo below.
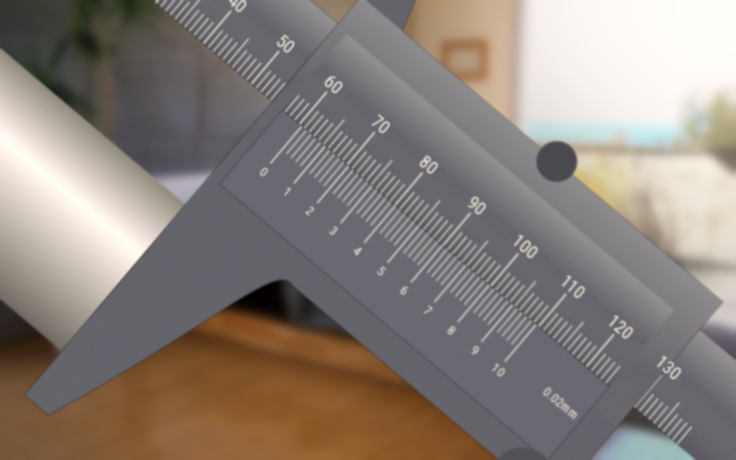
60.5 mm
